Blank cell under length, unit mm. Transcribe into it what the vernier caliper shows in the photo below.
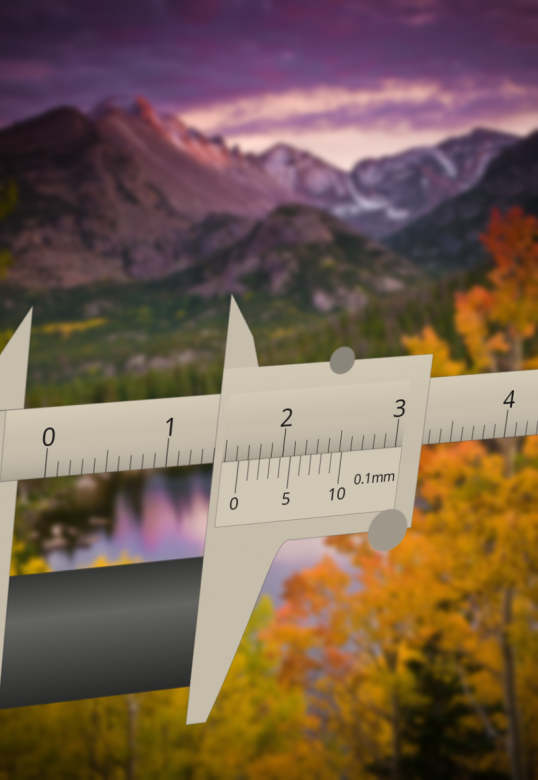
16.2 mm
